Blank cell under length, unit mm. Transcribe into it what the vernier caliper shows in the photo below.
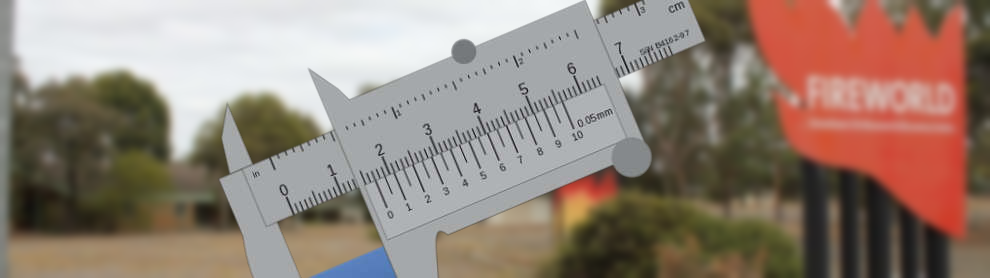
17.0 mm
